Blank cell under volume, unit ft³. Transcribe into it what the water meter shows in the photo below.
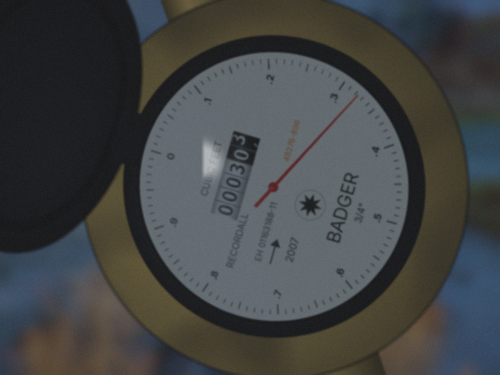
303.32 ft³
